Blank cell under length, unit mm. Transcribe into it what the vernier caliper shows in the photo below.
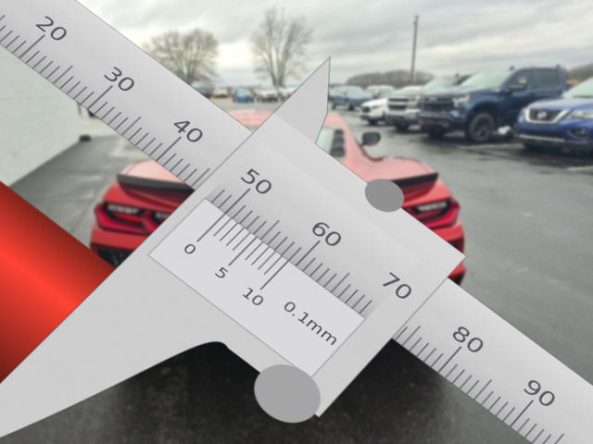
50.0 mm
